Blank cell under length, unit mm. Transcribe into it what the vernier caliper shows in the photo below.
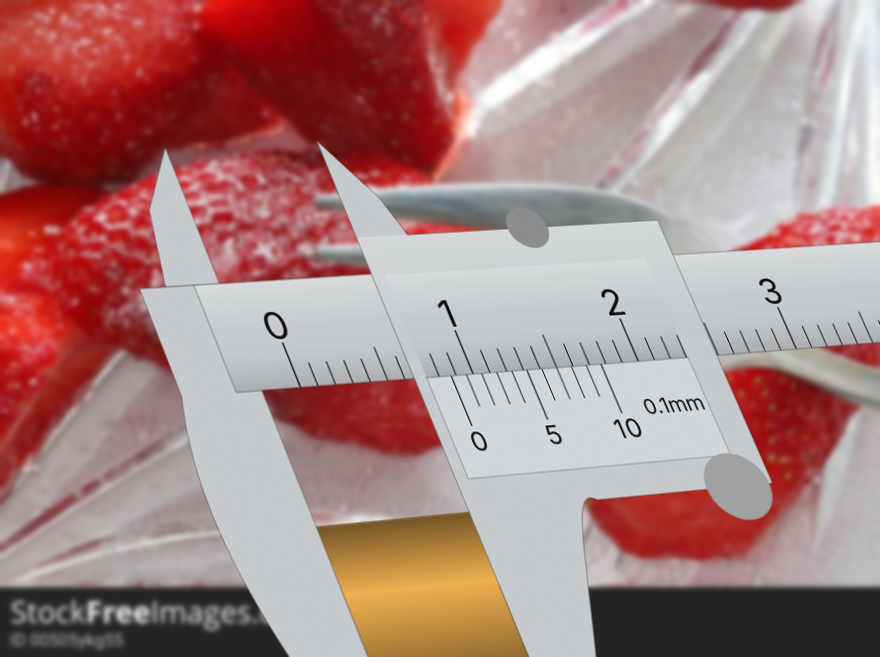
8.7 mm
